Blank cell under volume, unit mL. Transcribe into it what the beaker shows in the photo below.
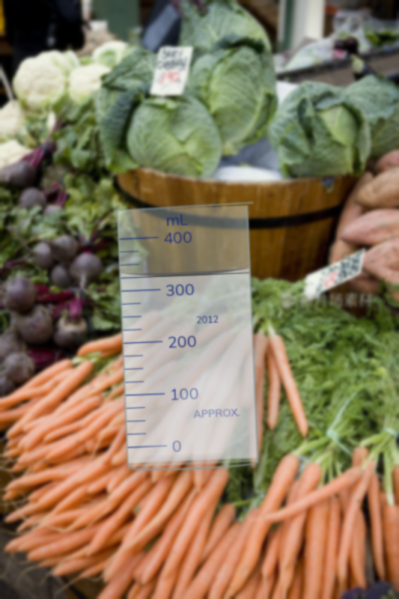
325 mL
